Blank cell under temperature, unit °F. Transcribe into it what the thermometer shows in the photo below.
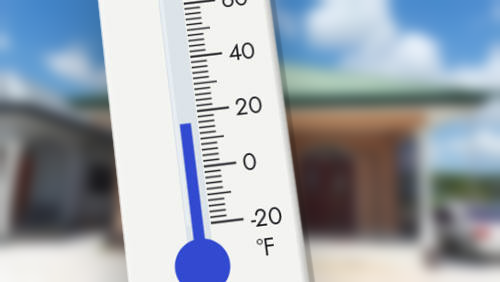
16 °F
